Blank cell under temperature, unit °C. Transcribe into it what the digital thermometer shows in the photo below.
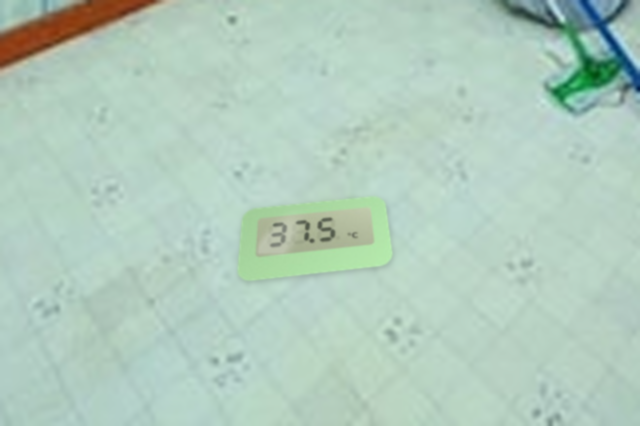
37.5 °C
